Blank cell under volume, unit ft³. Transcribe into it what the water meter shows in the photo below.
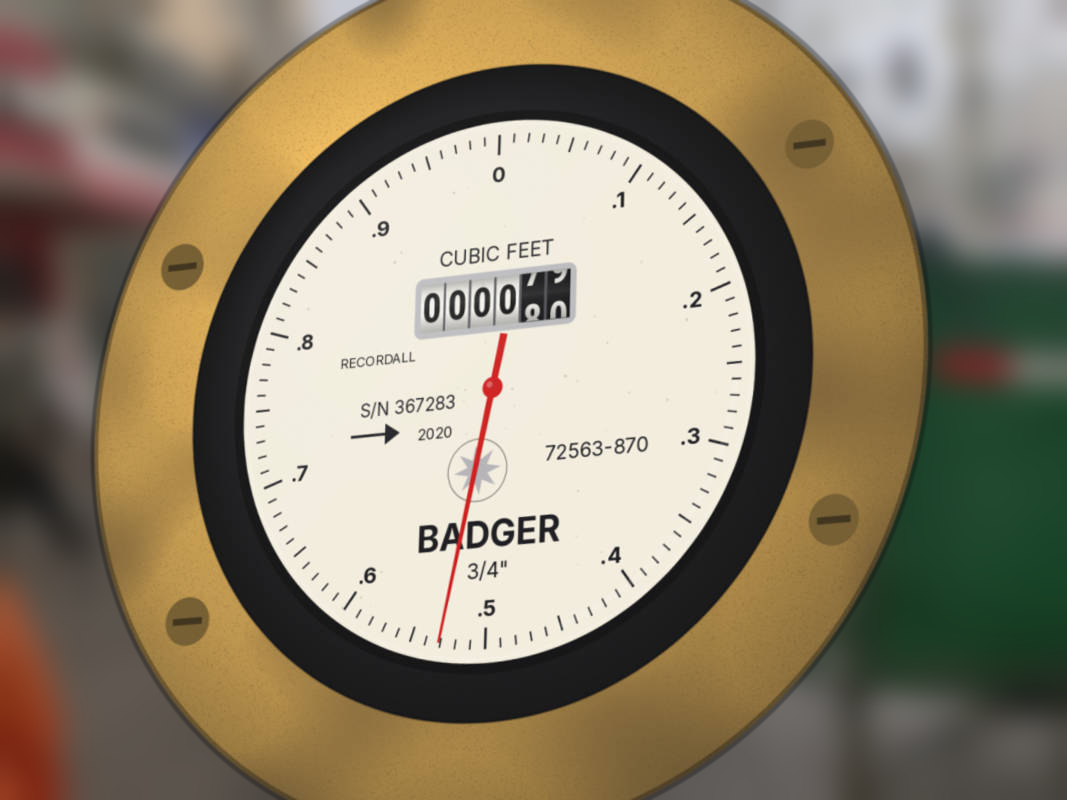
79.53 ft³
